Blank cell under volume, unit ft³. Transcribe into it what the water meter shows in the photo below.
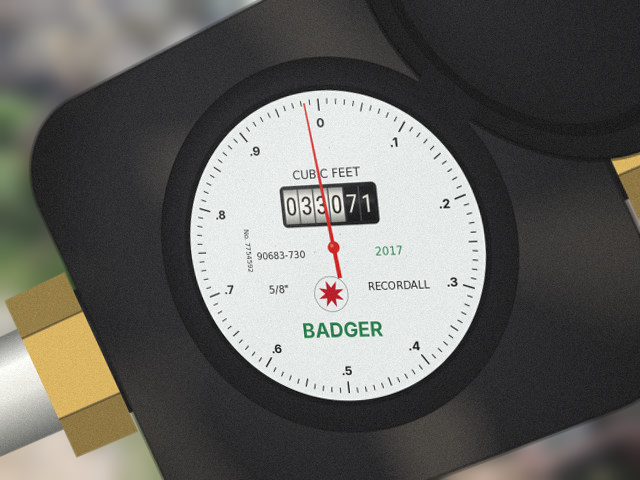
33070.98 ft³
